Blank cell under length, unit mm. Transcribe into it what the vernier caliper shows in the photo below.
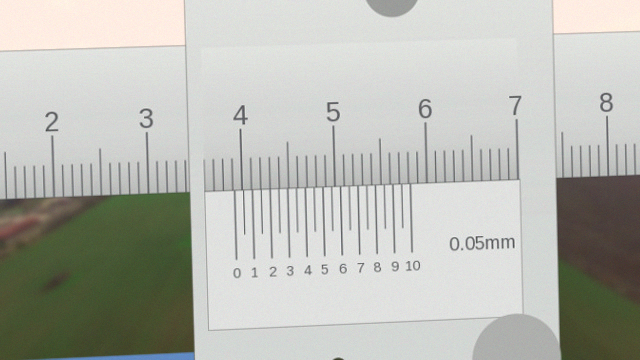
39.2 mm
